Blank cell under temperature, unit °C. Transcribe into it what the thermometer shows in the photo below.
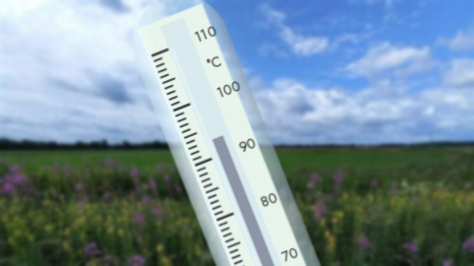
93 °C
